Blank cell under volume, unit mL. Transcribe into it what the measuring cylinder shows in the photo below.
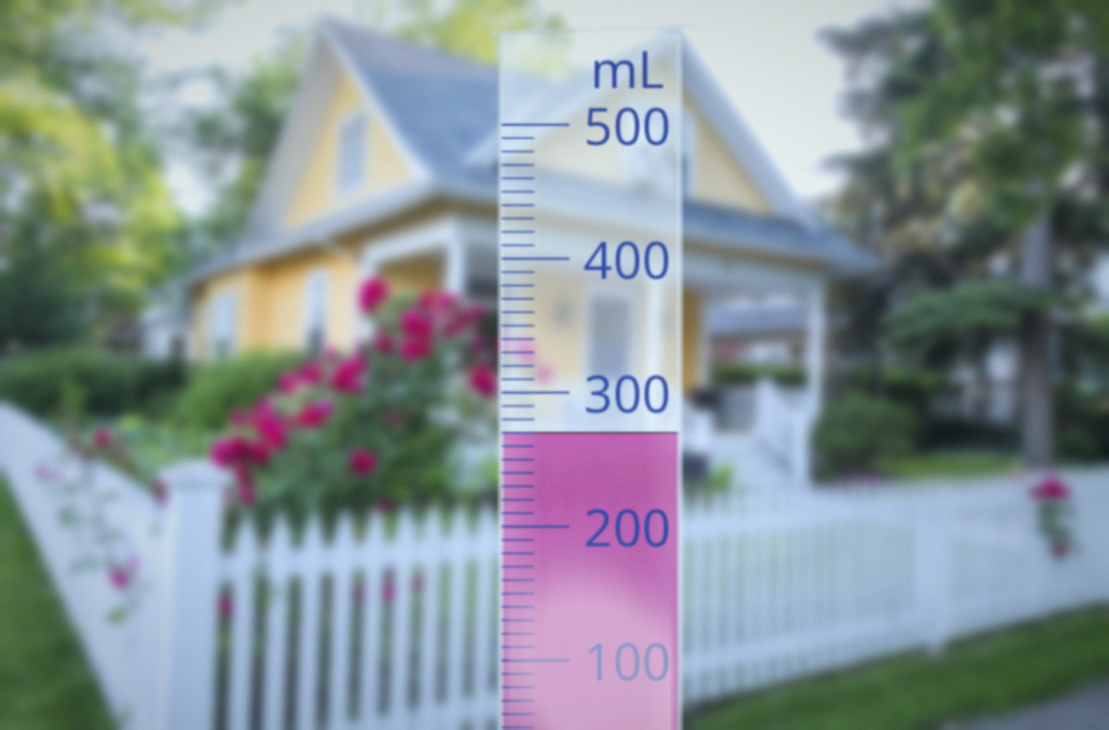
270 mL
